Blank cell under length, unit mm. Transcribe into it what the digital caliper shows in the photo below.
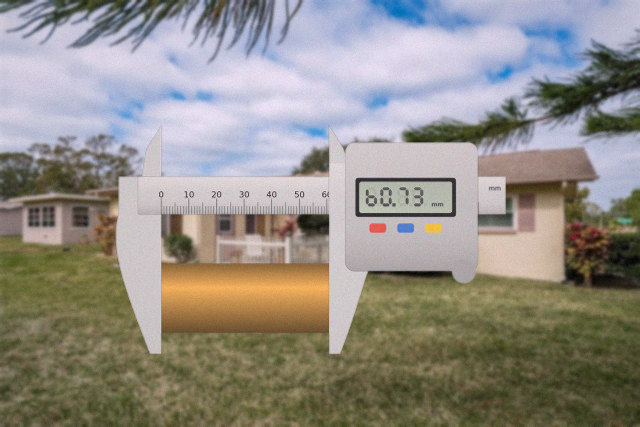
60.73 mm
